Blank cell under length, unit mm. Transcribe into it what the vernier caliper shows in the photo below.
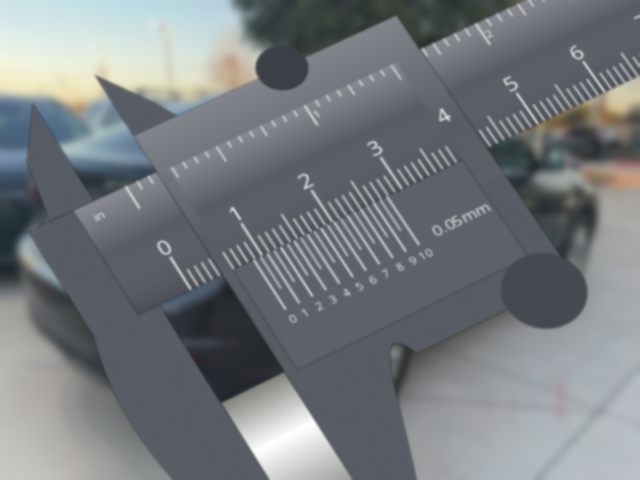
8.8 mm
